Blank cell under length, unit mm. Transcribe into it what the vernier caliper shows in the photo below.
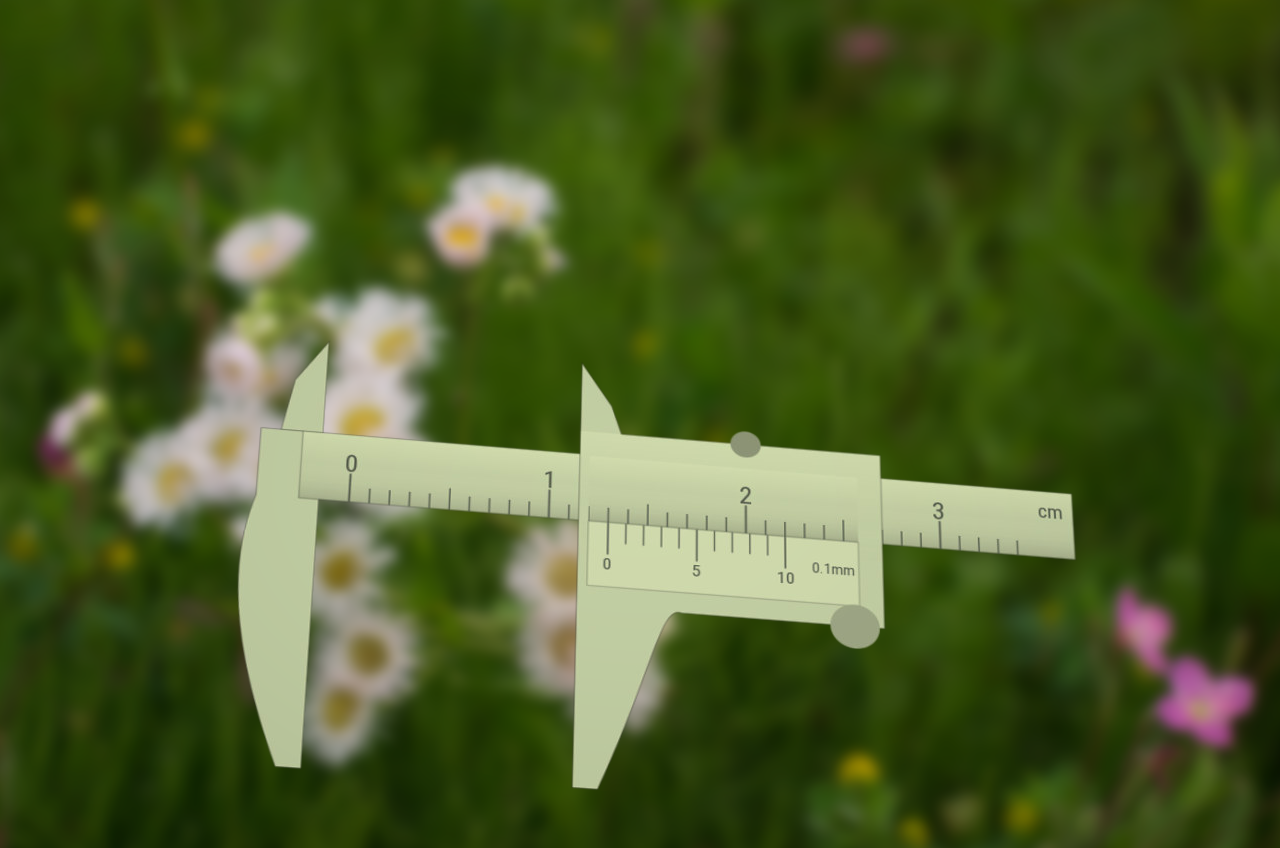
13.0 mm
